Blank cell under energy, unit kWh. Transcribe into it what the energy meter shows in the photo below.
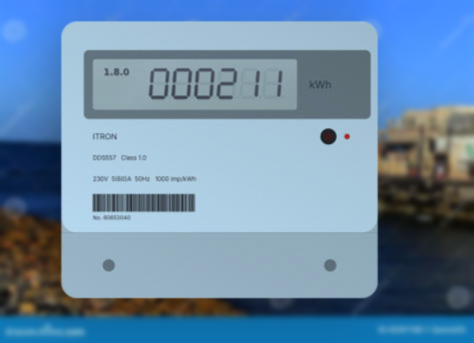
211 kWh
